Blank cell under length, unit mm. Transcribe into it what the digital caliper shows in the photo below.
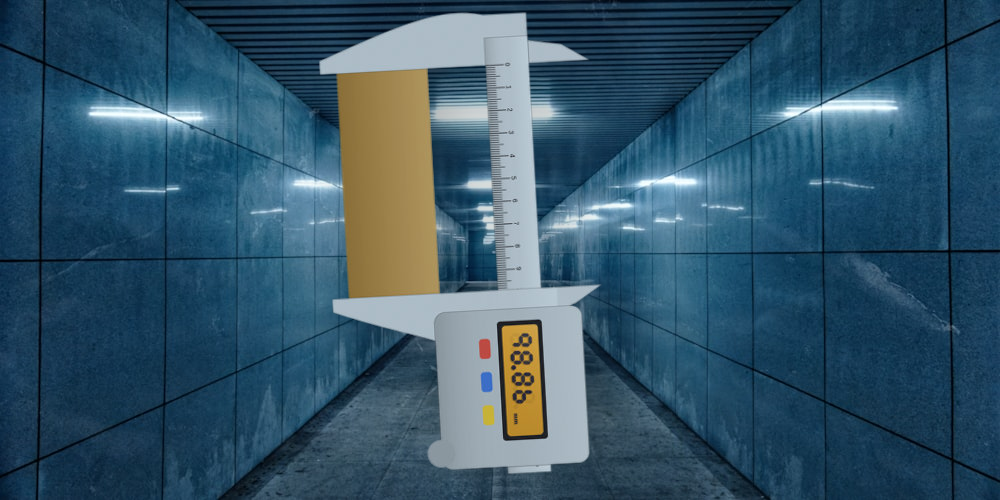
98.86 mm
